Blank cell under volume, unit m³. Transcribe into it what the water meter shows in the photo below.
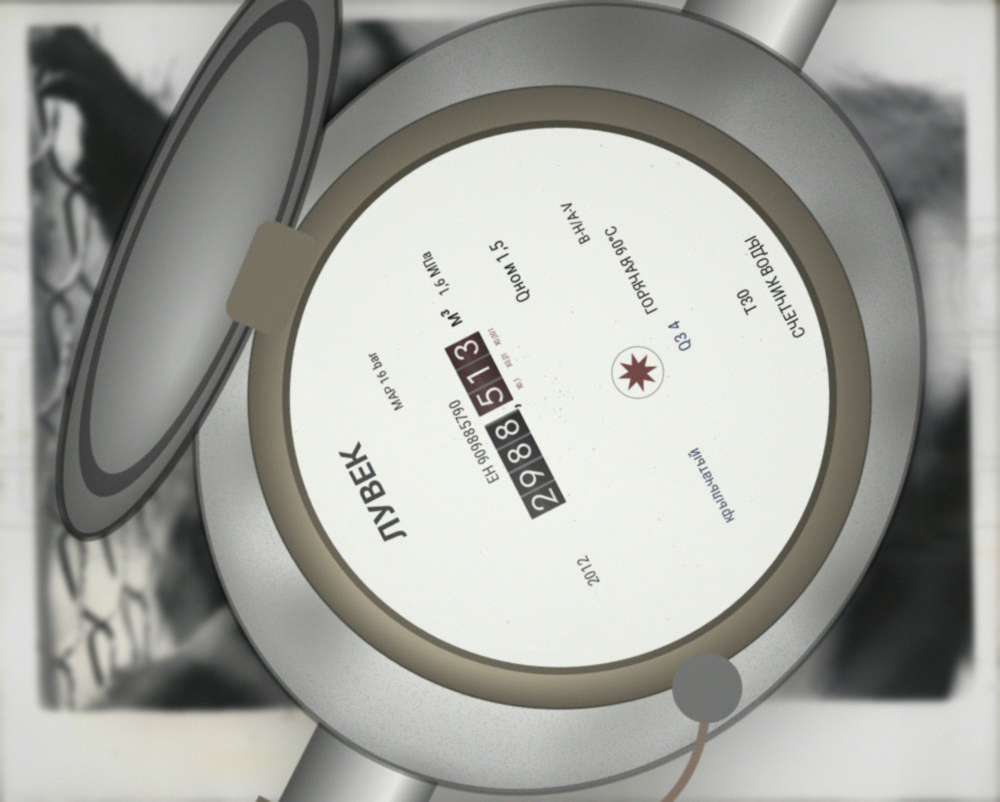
2988.513 m³
